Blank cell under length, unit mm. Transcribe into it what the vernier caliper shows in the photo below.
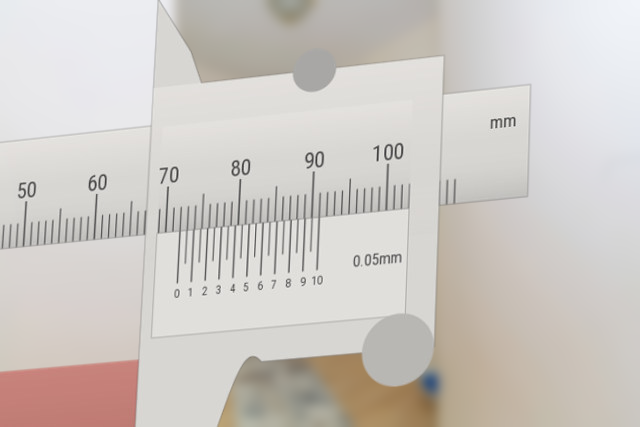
72.0 mm
